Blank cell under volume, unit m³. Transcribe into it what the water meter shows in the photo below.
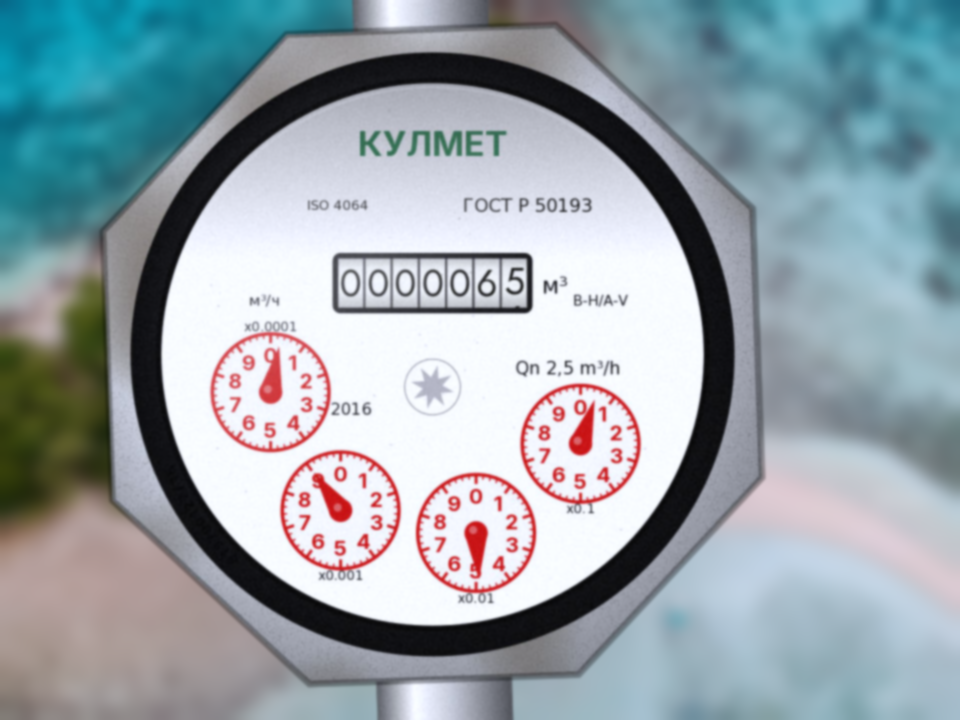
65.0490 m³
